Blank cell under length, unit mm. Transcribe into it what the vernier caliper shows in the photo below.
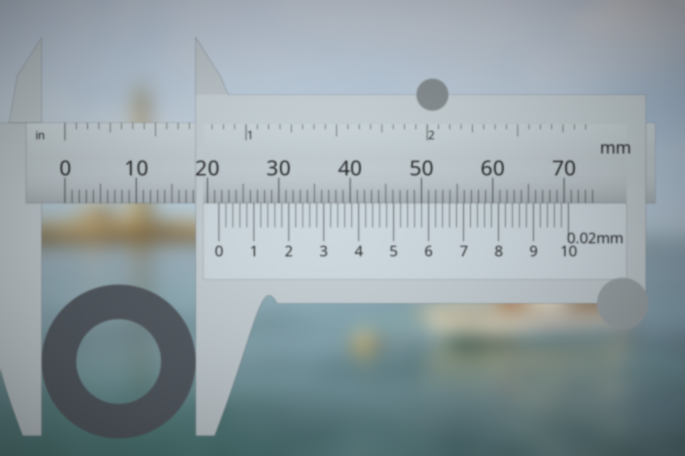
21.6 mm
